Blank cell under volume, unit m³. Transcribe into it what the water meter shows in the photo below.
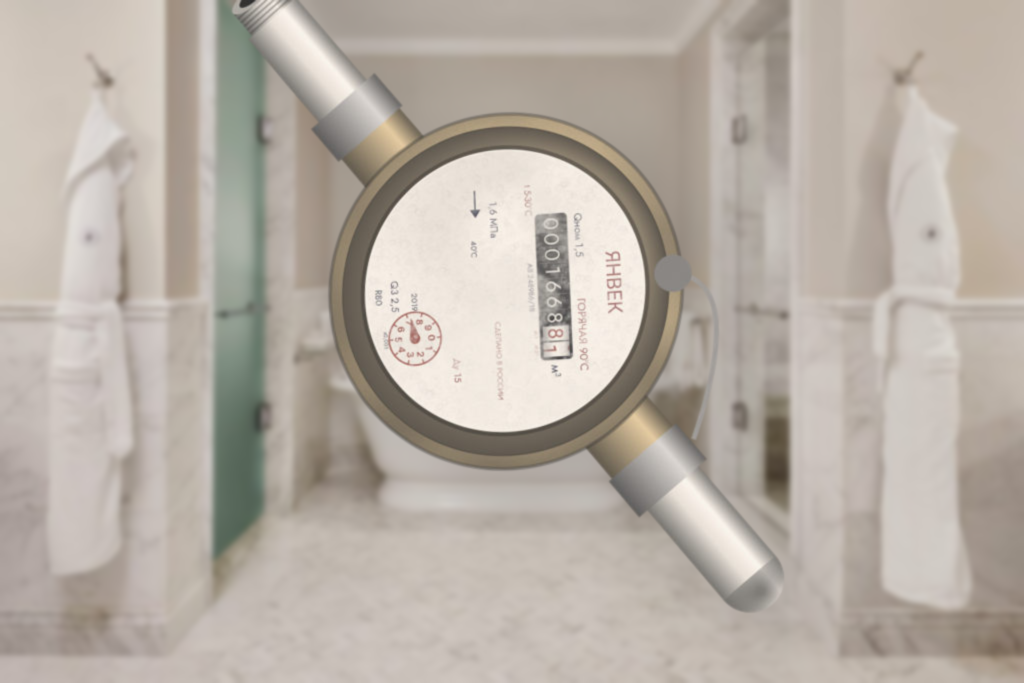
1668.807 m³
